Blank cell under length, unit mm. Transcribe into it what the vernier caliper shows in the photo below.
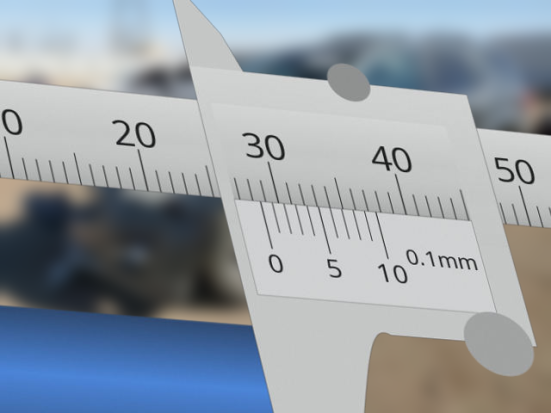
28.6 mm
